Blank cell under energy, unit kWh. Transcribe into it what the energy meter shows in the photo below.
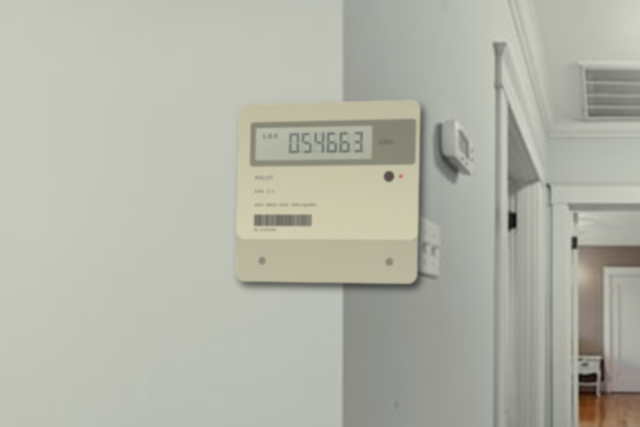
54663 kWh
